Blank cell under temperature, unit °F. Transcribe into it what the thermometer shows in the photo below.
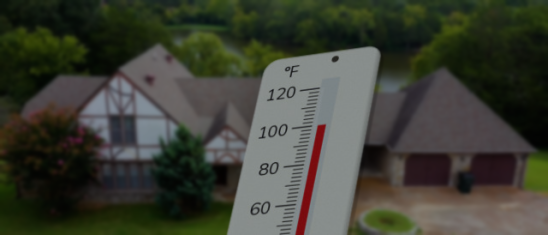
100 °F
